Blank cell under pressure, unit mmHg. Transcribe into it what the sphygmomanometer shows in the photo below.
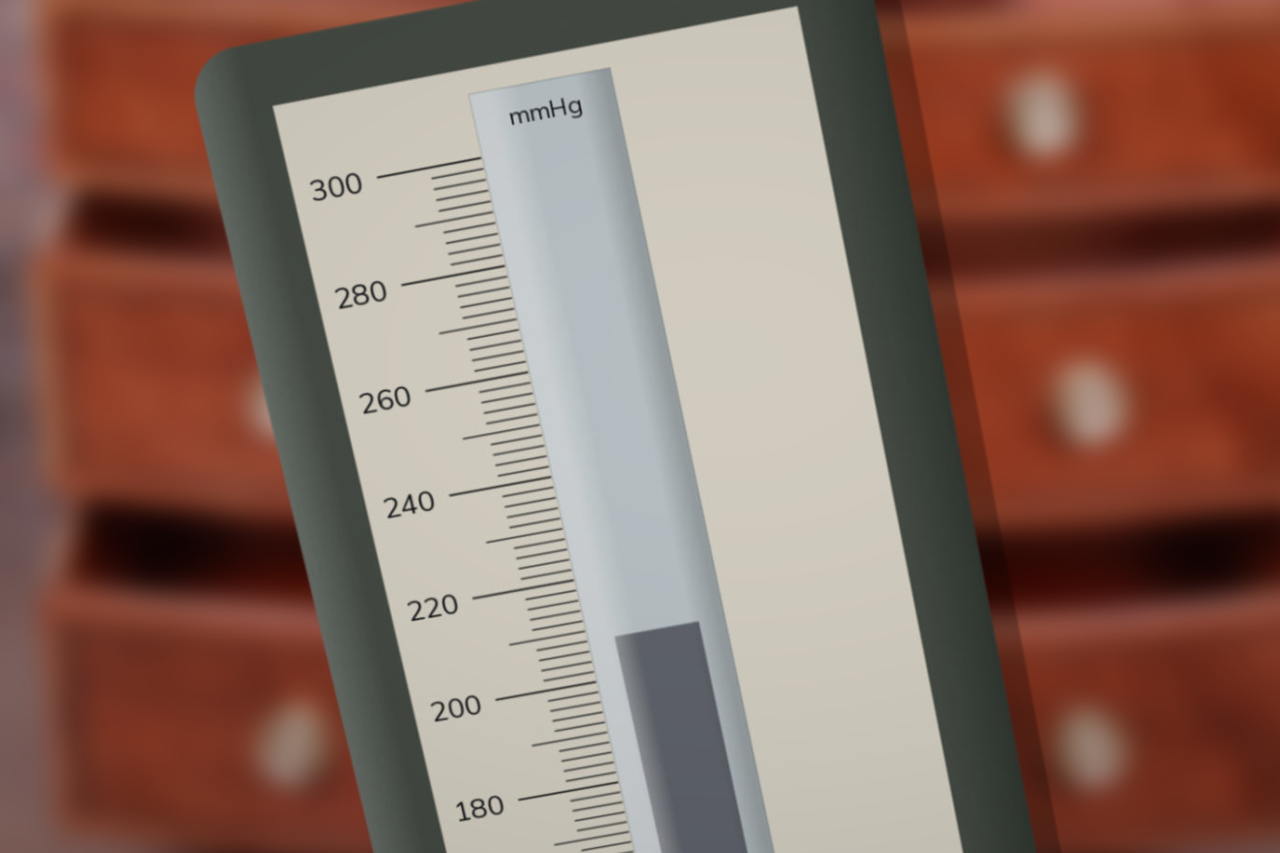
208 mmHg
